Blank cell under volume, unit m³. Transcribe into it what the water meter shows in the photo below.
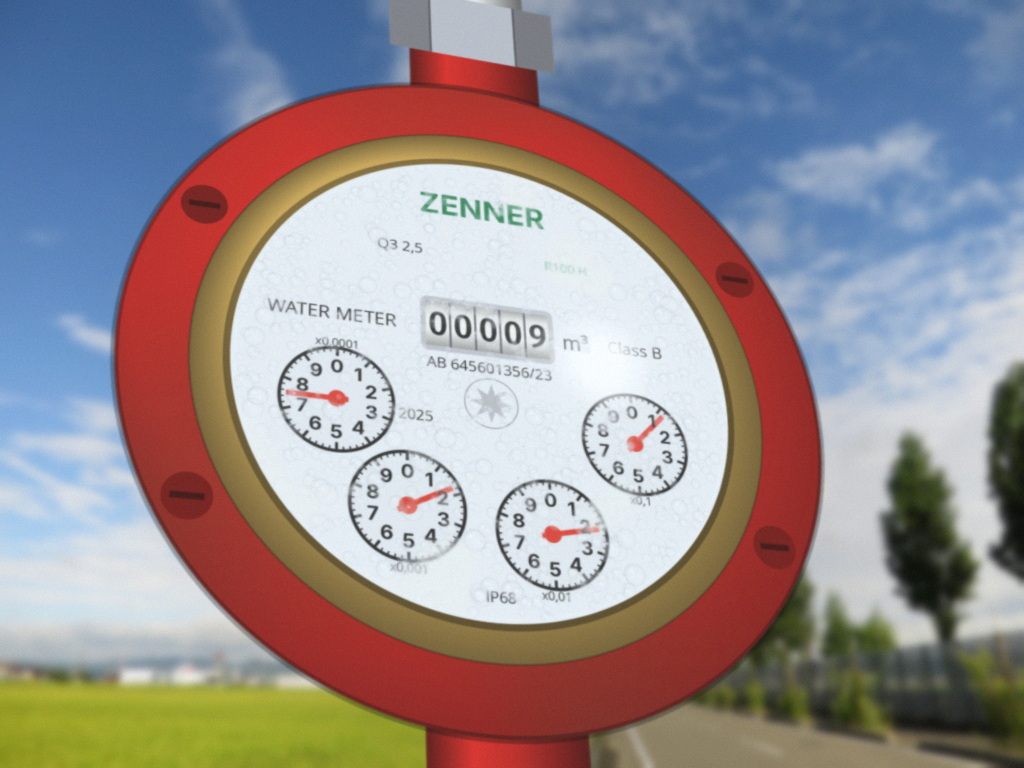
9.1217 m³
